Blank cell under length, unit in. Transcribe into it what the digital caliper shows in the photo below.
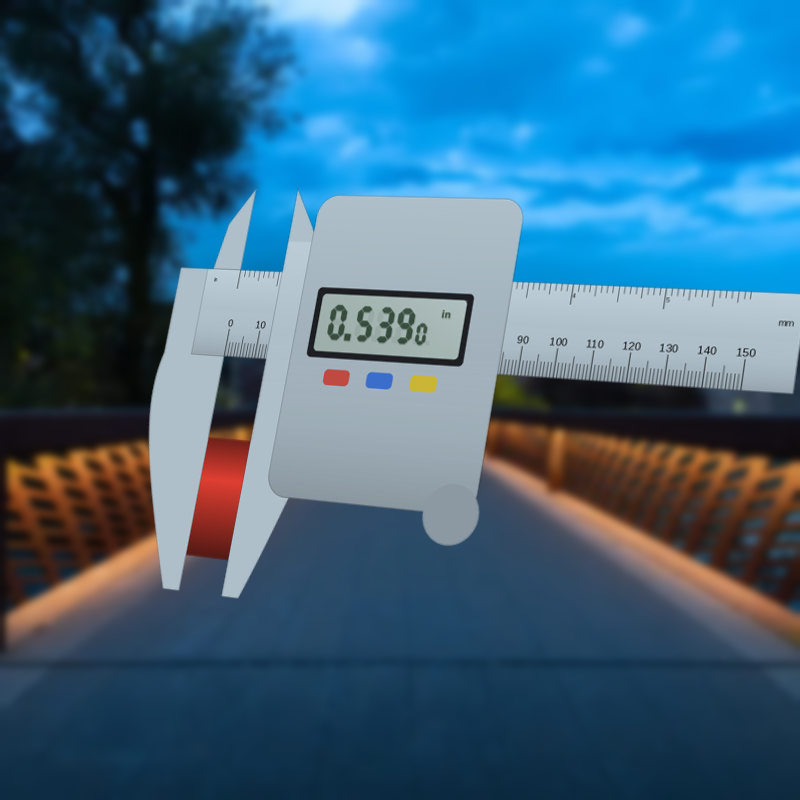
0.5390 in
